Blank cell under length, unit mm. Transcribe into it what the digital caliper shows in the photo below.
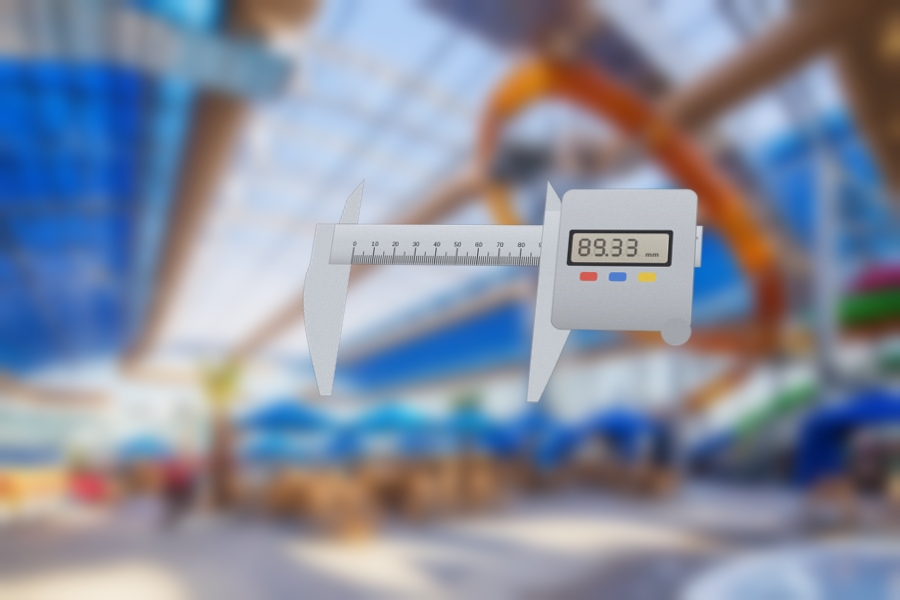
89.33 mm
